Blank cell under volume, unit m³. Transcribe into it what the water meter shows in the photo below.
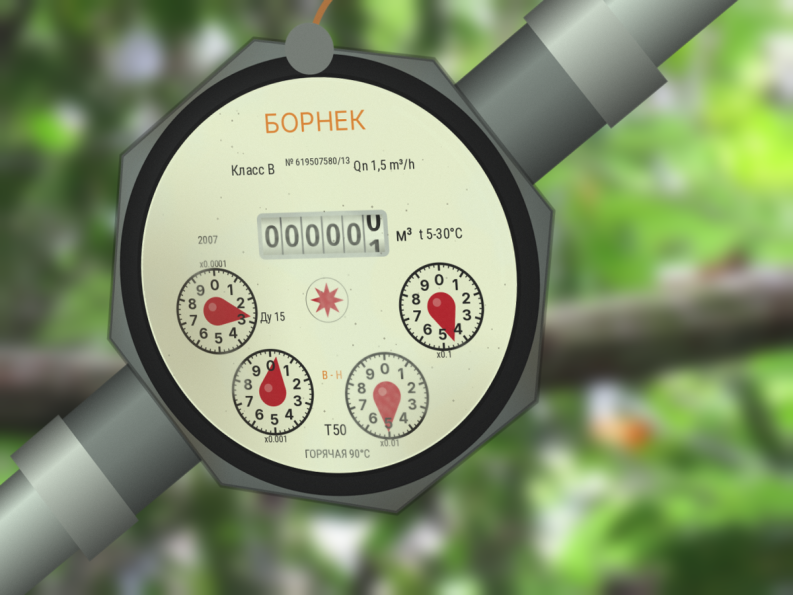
0.4502 m³
